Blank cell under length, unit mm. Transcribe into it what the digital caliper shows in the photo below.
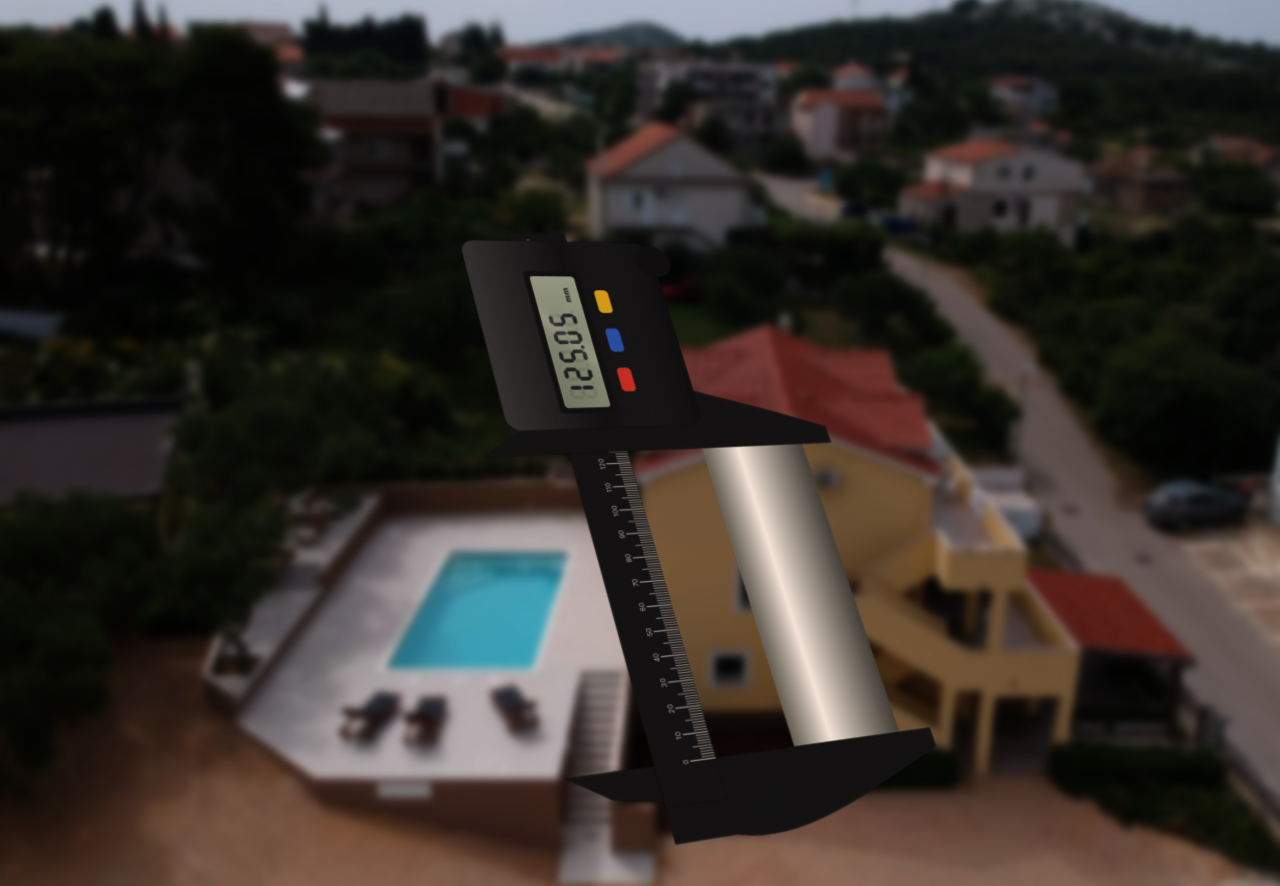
125.05 mm
